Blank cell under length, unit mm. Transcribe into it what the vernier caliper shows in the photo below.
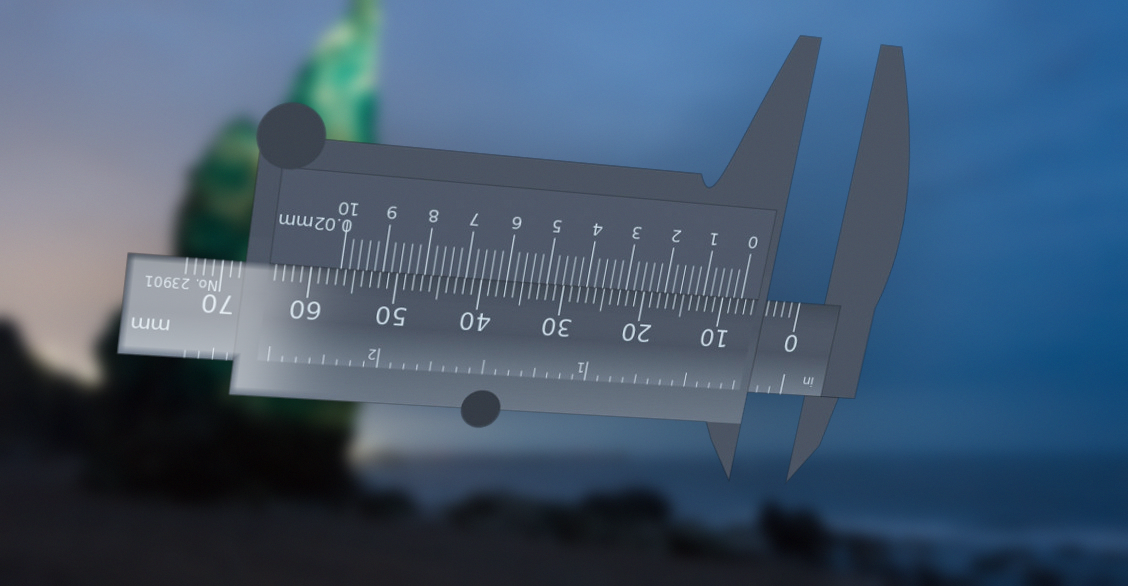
7.6 mm
